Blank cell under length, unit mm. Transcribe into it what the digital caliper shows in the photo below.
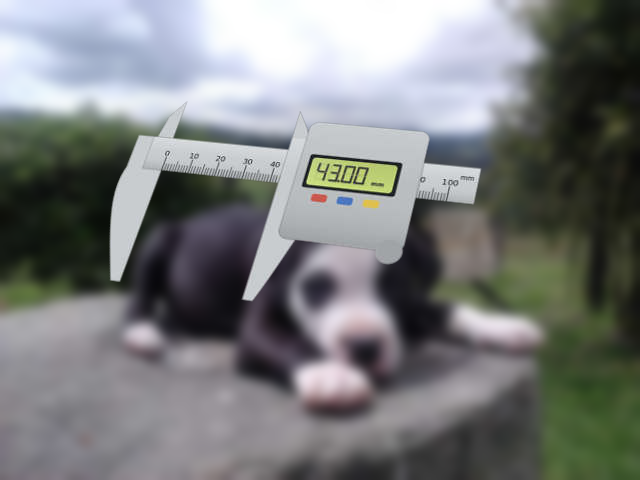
43.00 mm
